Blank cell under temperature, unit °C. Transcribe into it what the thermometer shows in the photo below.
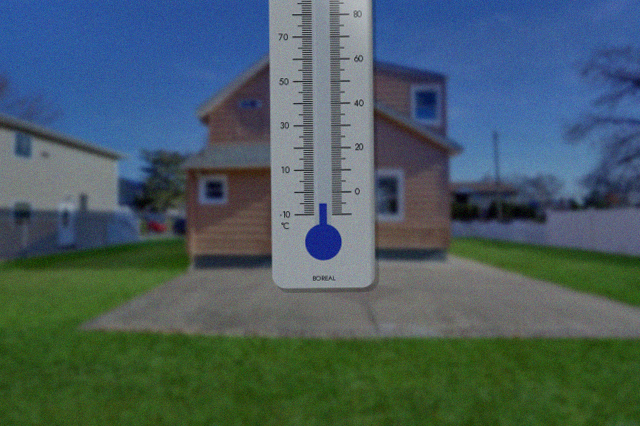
-5 °C
